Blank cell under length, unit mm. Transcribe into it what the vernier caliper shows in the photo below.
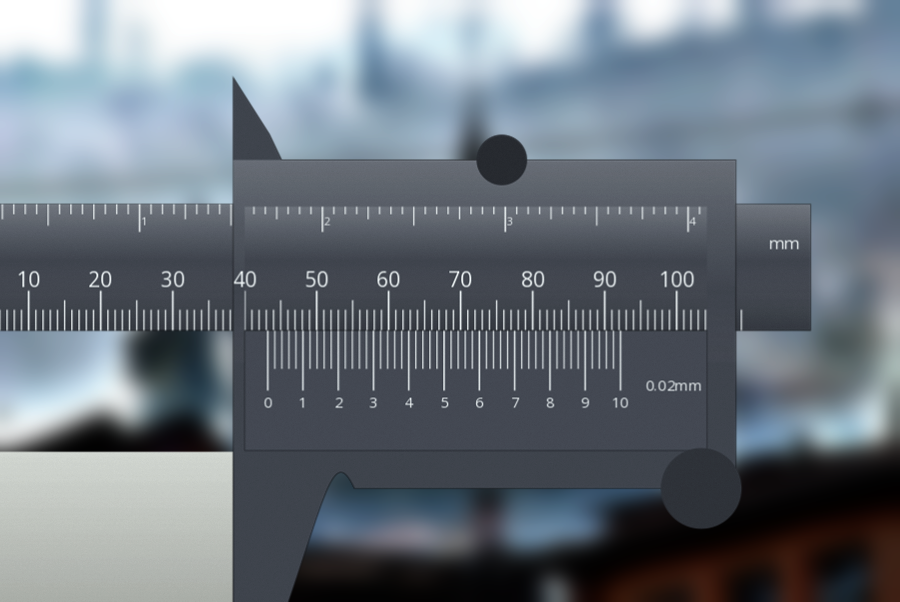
43.2 mm
